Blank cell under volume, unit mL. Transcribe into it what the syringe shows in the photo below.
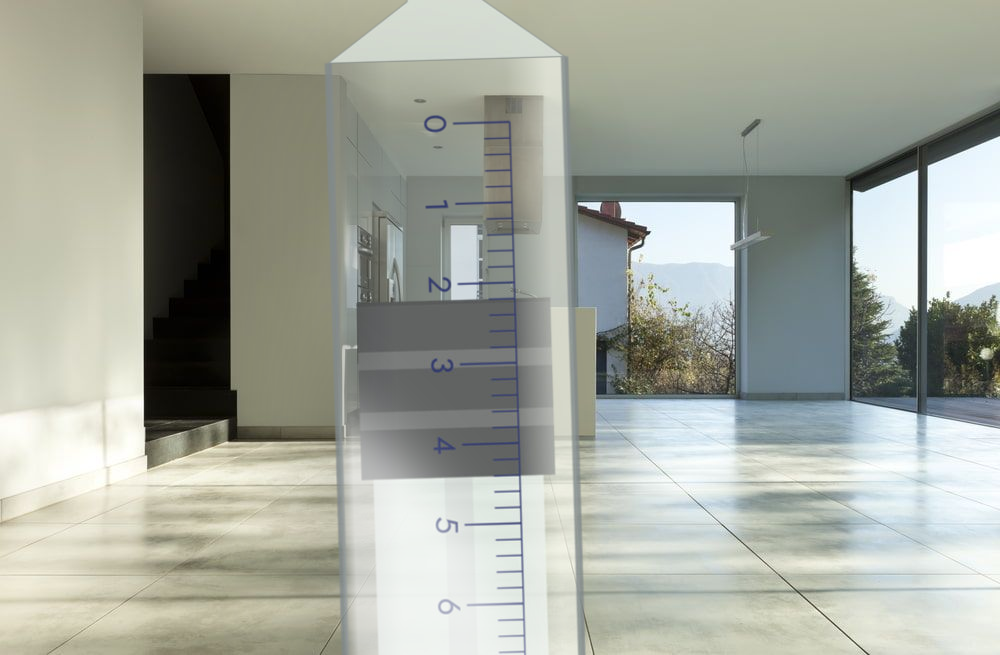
2.2 mL
